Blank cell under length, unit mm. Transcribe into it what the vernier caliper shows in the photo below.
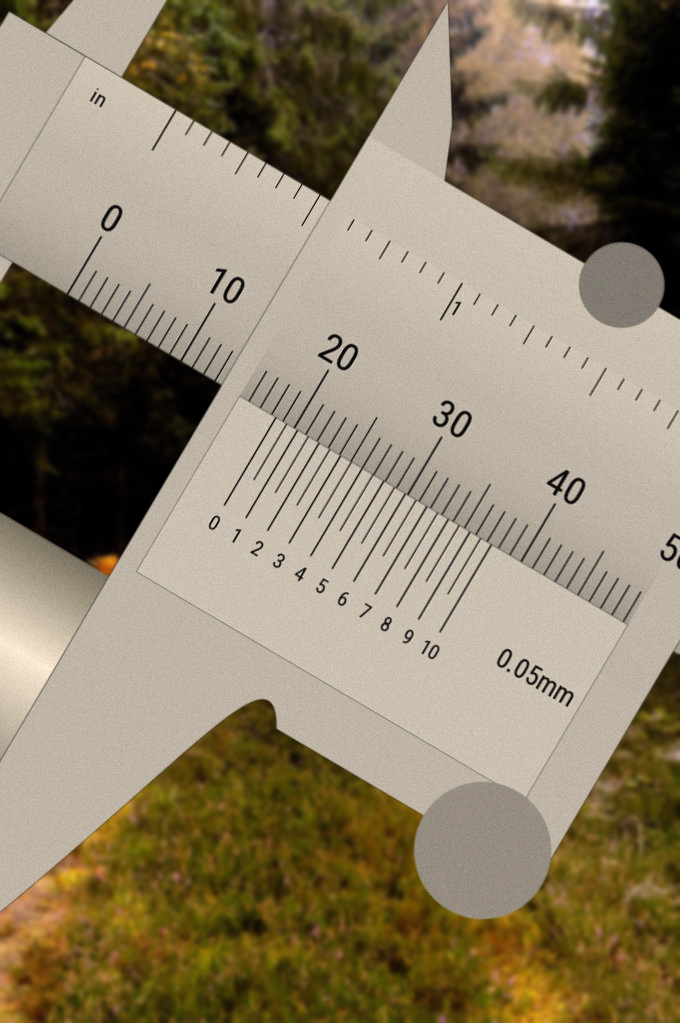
18.4 mm
